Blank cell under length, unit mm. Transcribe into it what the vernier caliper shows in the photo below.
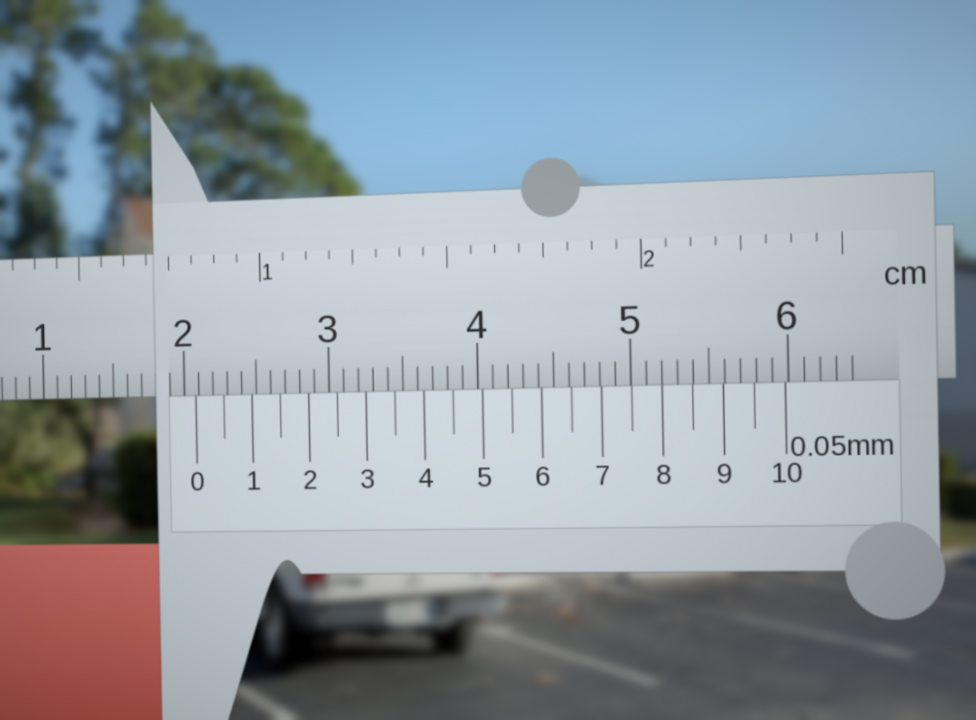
20.8 mm
